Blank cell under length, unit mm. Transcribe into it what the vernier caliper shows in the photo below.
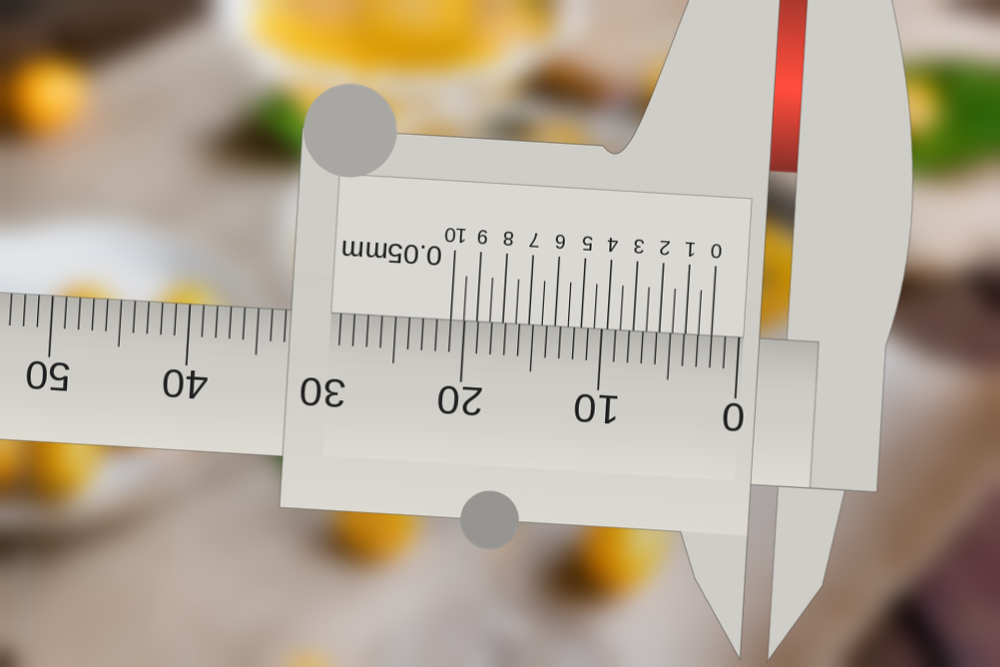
2.0 mm
